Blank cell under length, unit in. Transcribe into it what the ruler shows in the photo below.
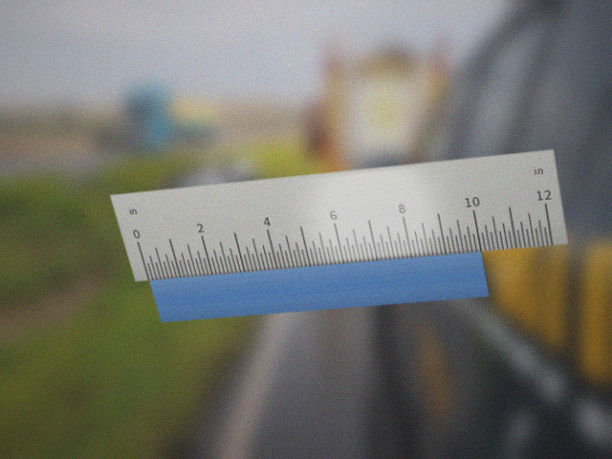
10 in
